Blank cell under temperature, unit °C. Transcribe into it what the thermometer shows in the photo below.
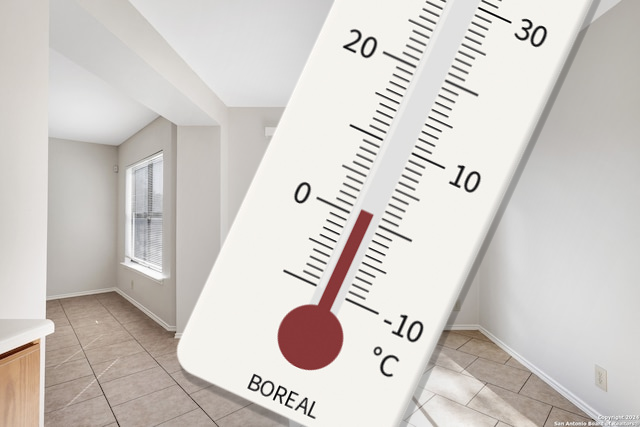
1 °C
